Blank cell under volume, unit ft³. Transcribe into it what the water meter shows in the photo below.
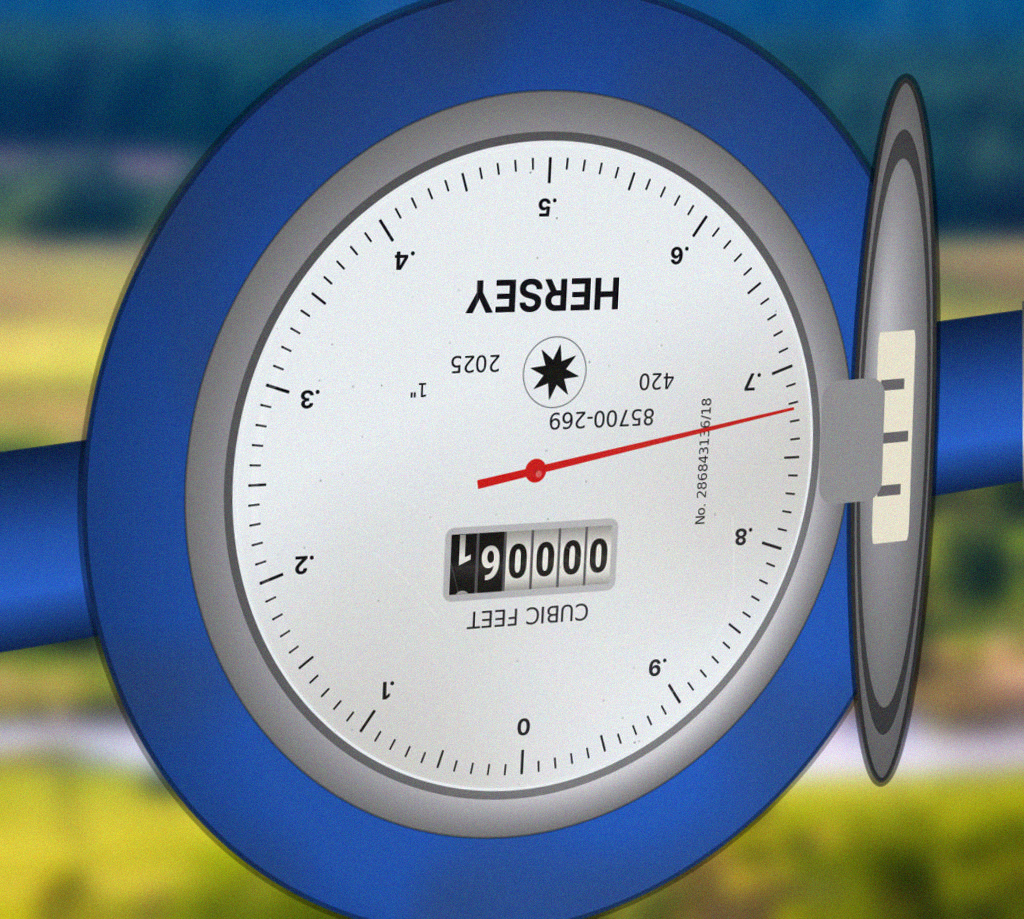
60.72 ft³
